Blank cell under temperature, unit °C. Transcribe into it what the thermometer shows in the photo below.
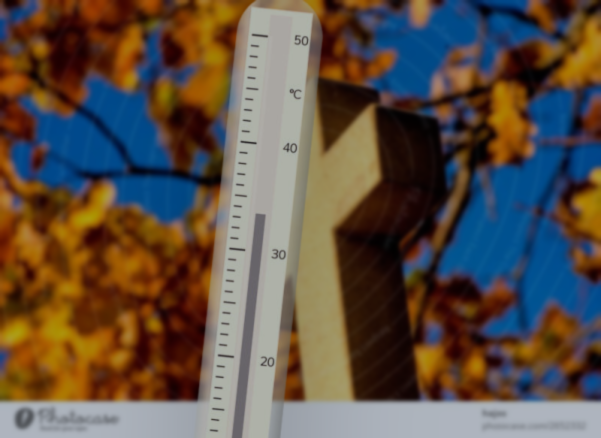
33.5 °C
